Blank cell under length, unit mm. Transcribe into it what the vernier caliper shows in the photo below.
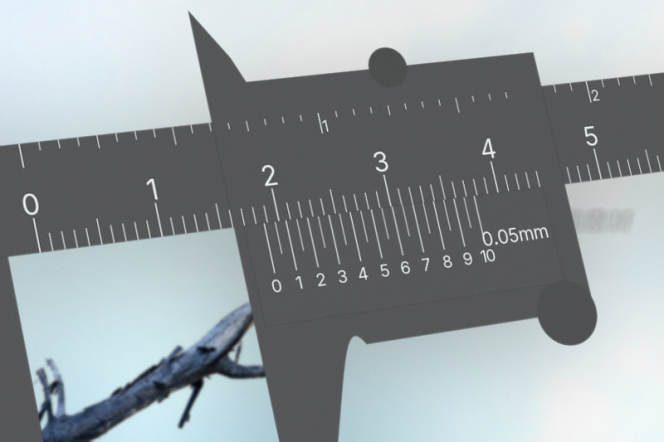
18.7 mm
